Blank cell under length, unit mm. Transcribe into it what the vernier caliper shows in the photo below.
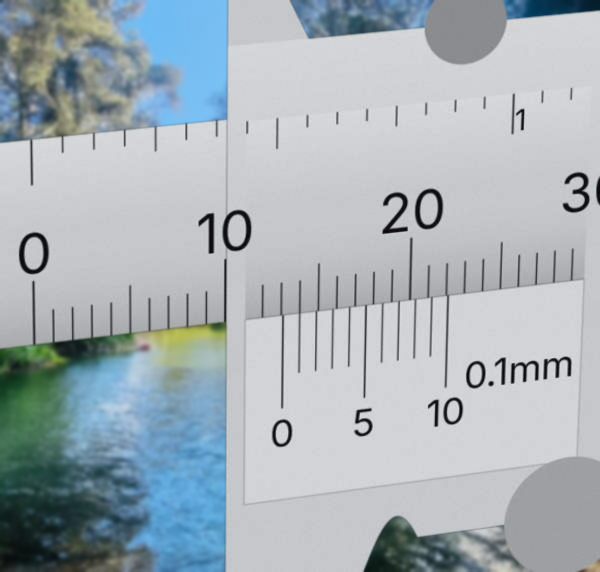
13.1 mm
